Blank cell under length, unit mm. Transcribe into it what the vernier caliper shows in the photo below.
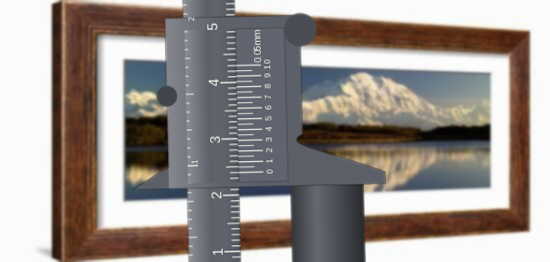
24.0 mm
